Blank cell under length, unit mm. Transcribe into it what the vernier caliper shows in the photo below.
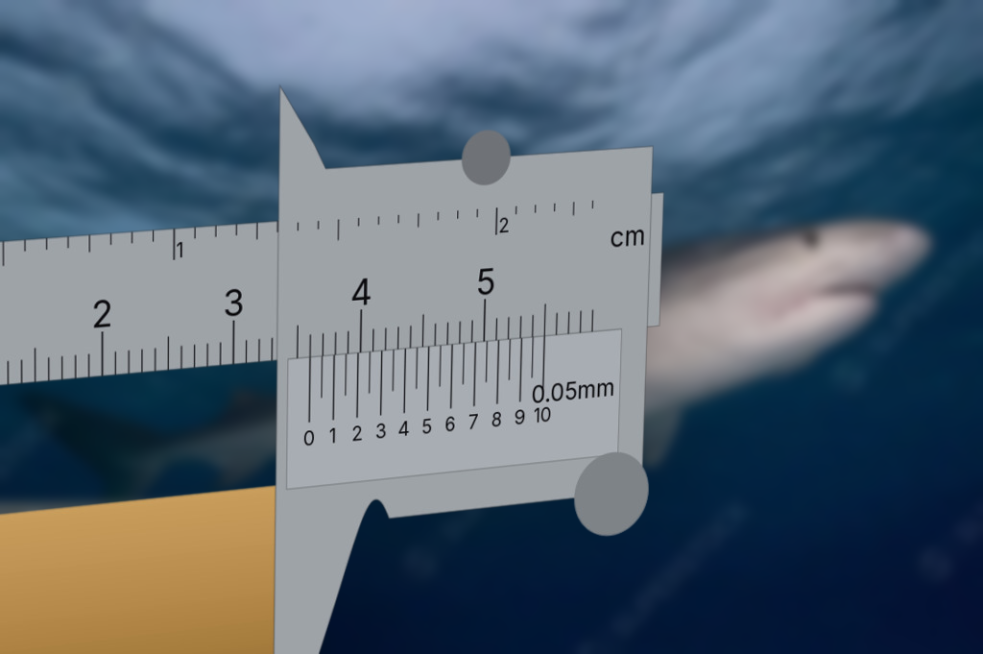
36.0 mm
